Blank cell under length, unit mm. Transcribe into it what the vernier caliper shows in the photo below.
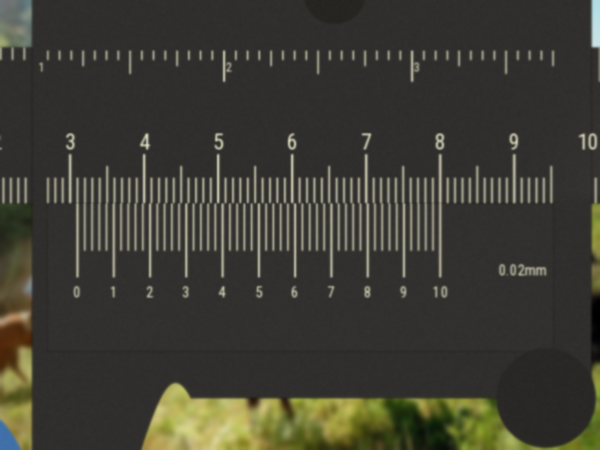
31.0 mm
